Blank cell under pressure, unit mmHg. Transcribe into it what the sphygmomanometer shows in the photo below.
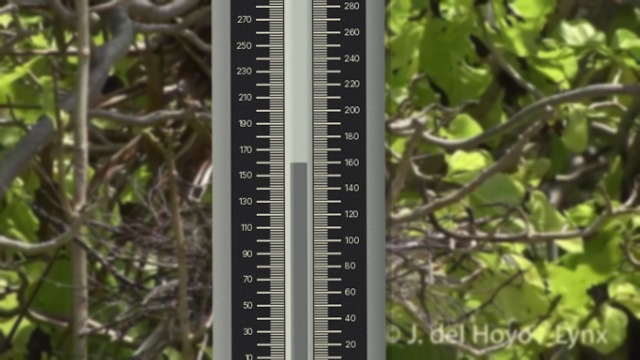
160 mmHg
